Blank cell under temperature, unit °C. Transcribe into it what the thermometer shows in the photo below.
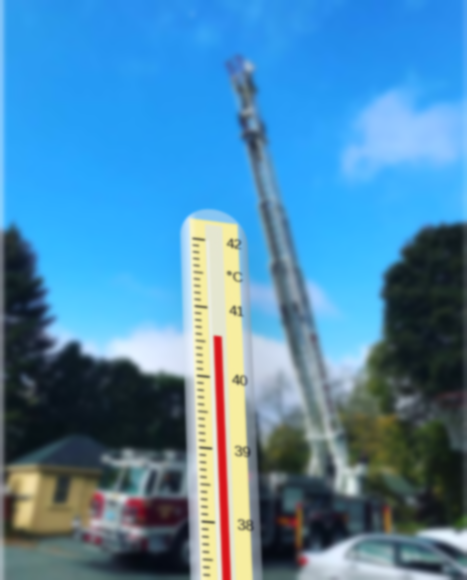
40.6 °C
